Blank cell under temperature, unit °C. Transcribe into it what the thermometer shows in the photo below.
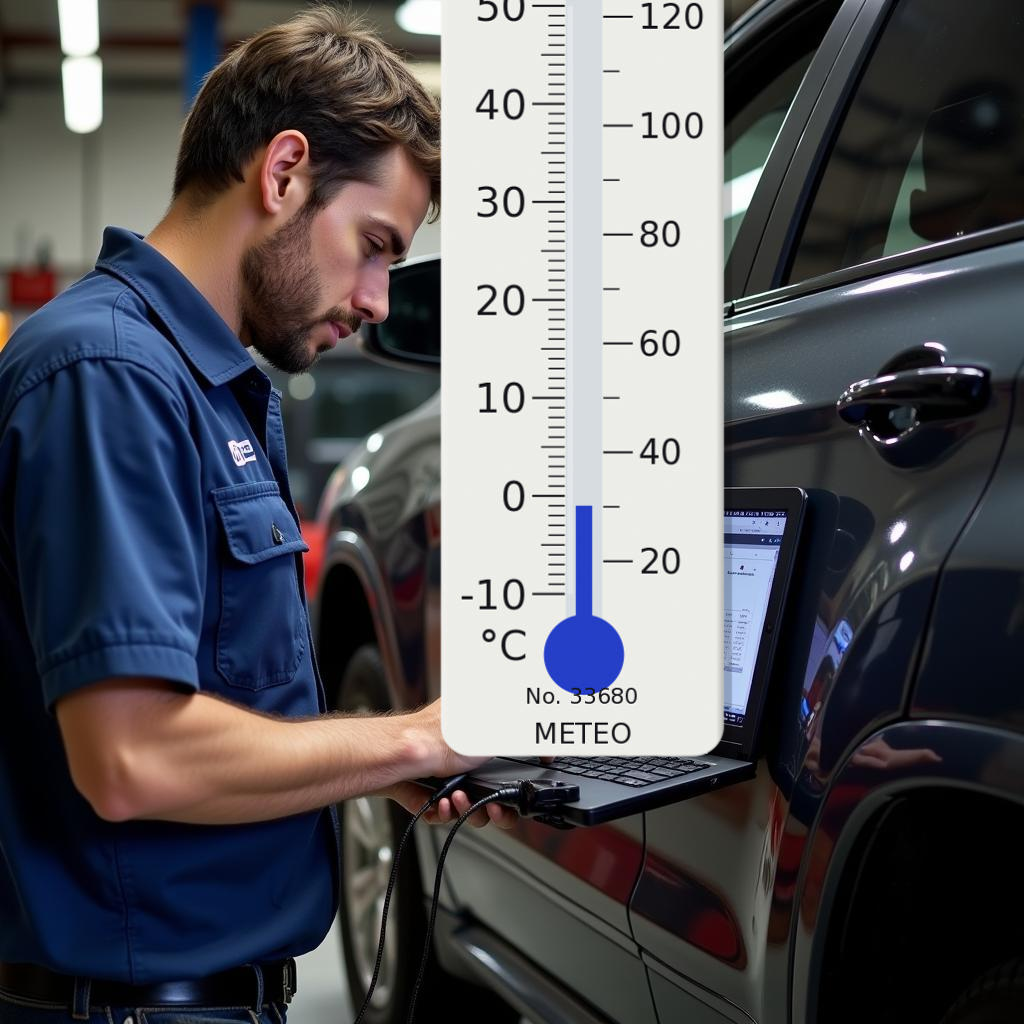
-1 °C
